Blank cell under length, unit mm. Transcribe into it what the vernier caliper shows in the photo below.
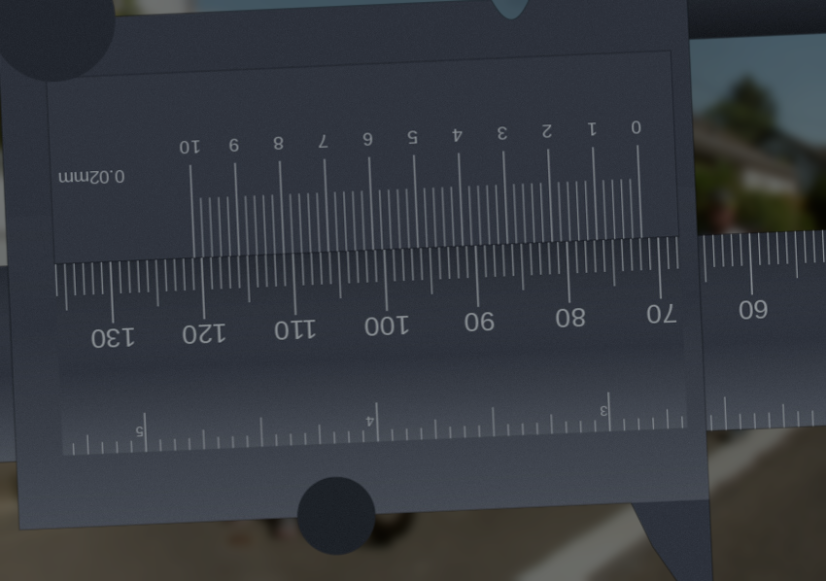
71.8 mm
